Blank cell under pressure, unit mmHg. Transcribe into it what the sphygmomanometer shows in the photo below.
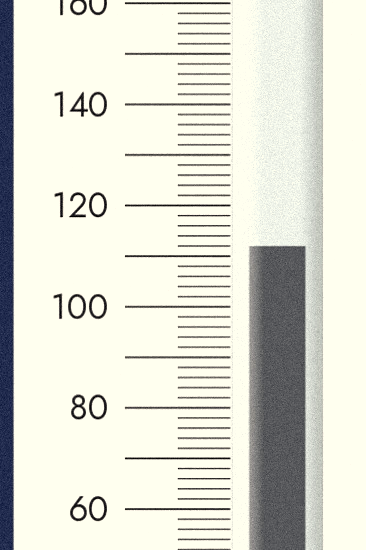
112 mmHg
